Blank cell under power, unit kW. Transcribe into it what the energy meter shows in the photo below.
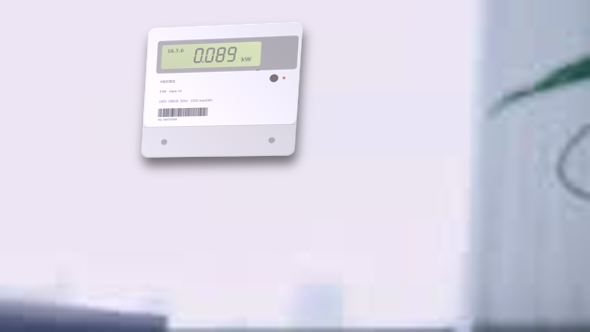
0.089 kW
